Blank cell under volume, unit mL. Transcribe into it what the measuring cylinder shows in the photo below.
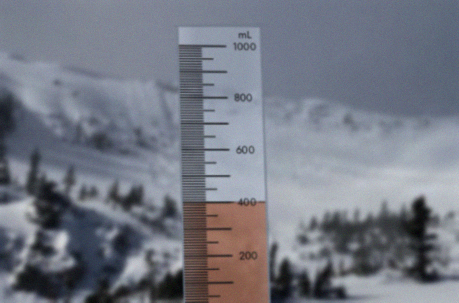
400 mL
